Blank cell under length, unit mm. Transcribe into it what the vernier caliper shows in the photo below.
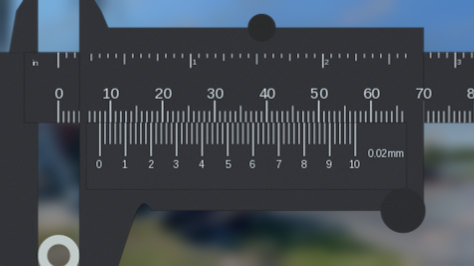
8.0 mm
